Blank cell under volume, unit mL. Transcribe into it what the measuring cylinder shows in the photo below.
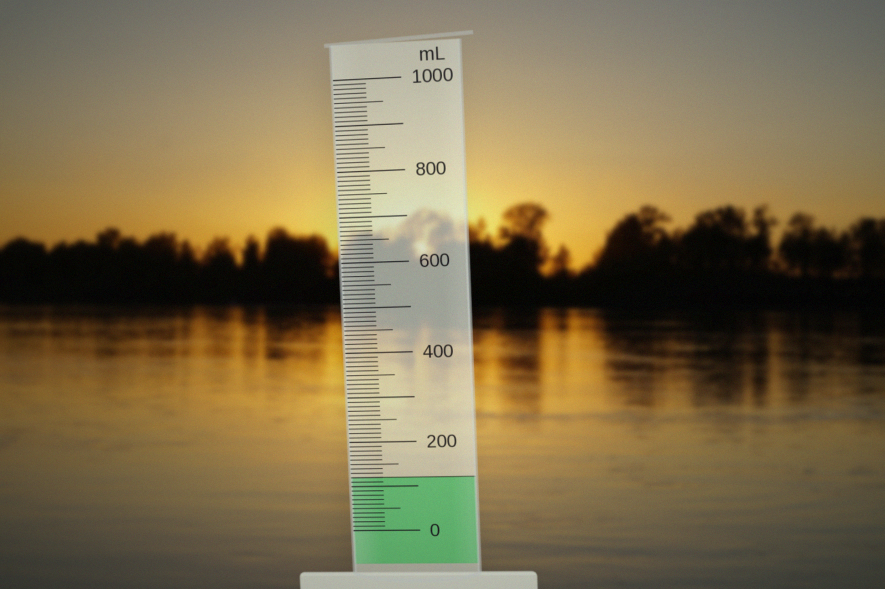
120 mL
